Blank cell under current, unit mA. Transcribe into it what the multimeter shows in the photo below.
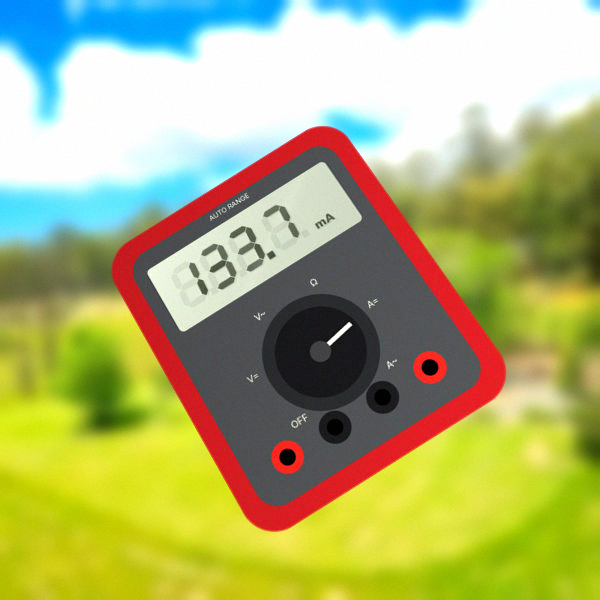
133.7 mA
